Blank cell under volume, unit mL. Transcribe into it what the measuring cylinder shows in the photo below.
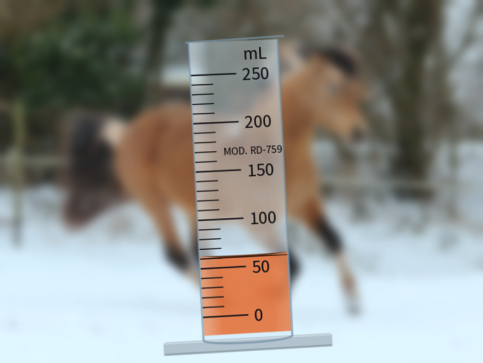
60 mL
